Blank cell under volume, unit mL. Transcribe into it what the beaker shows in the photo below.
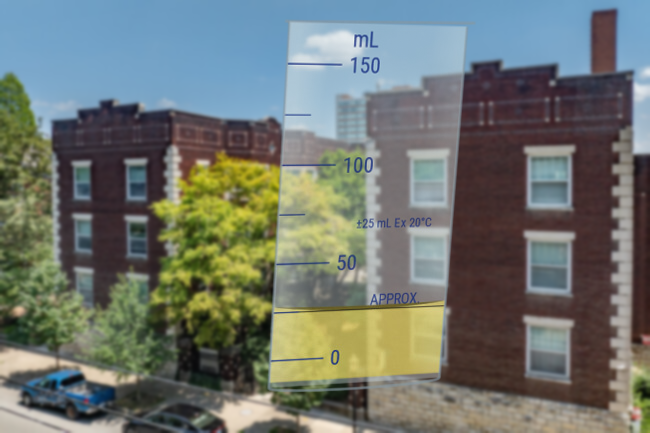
25 mL
